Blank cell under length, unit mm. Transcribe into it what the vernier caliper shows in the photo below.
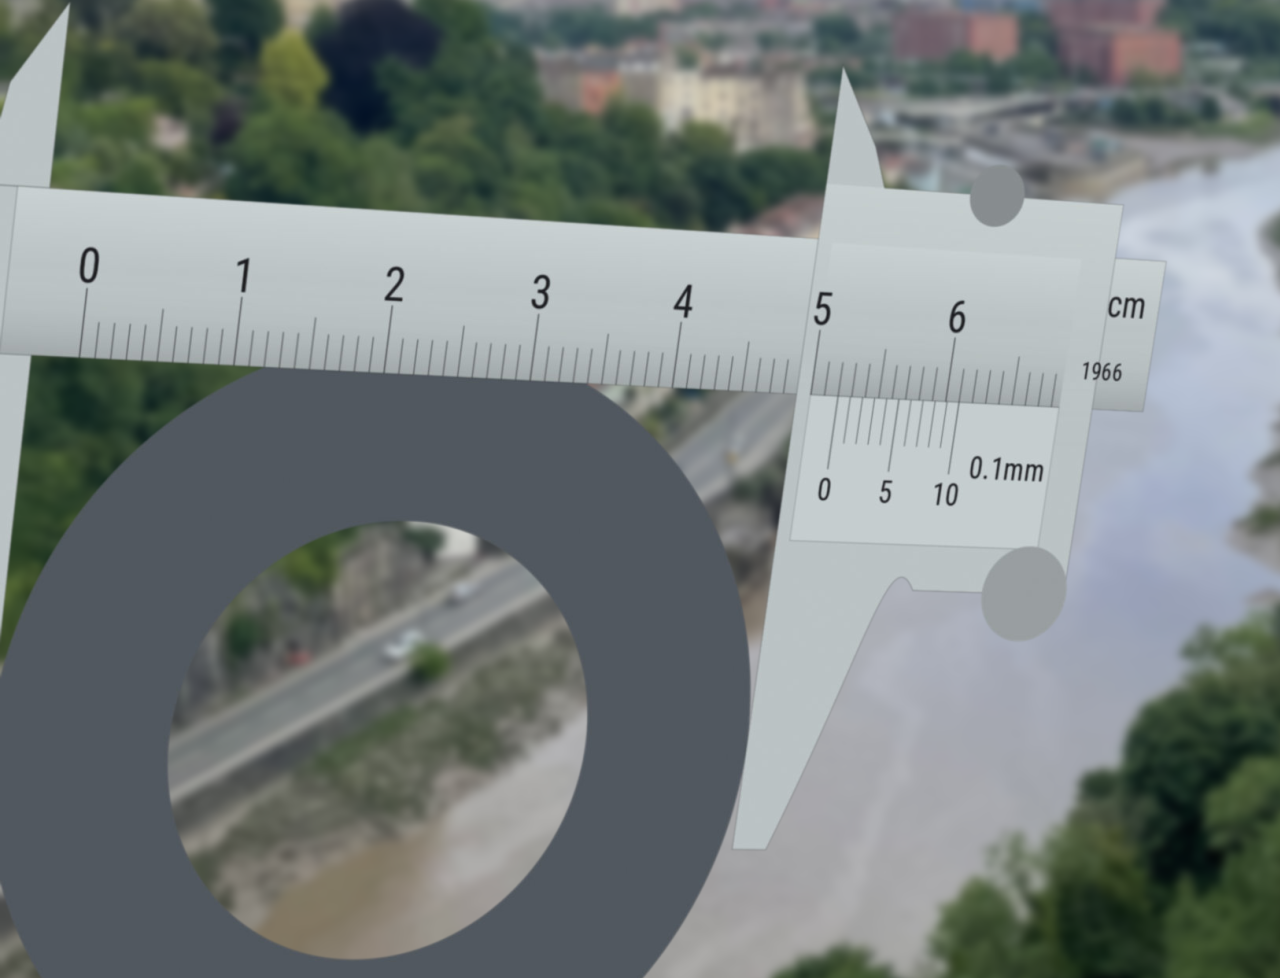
52.0 mm
